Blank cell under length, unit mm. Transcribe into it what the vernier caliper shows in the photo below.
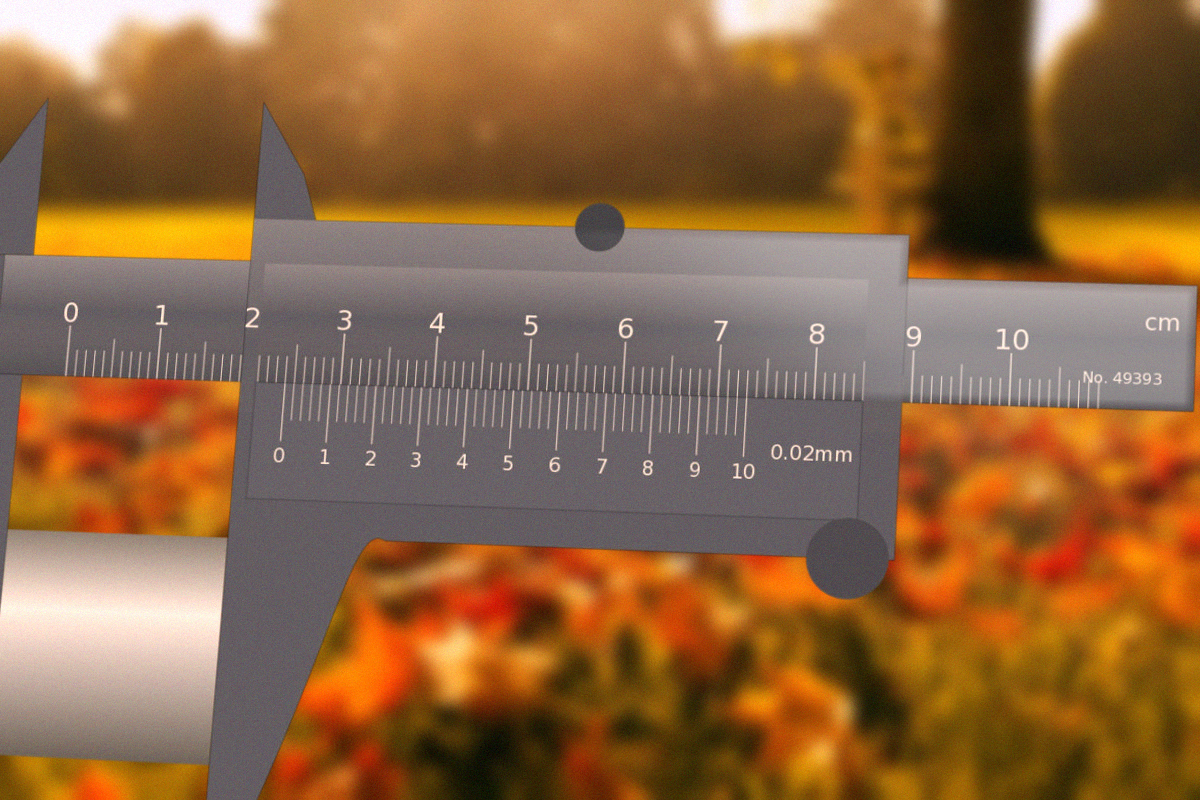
24.0 mm
